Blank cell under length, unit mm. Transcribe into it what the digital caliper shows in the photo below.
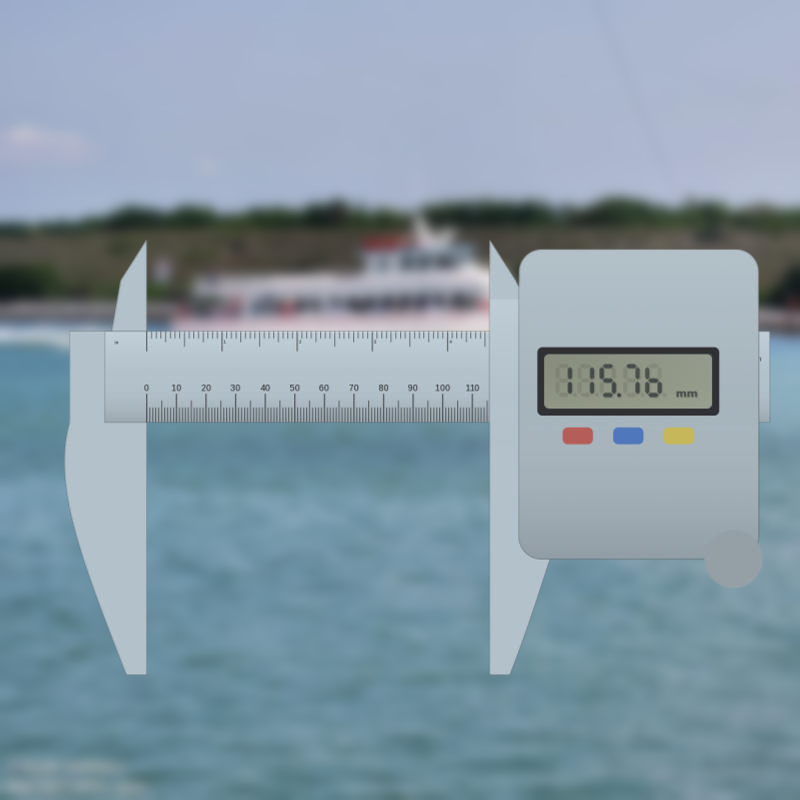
115.76 mm
